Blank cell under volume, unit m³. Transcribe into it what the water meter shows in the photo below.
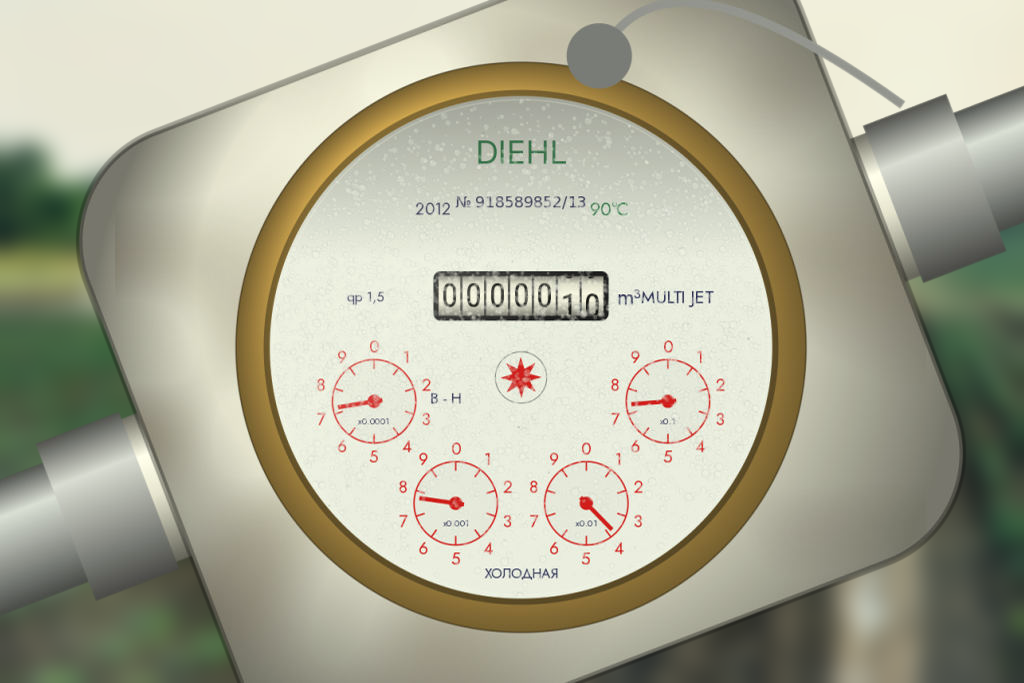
9.7377 m³
